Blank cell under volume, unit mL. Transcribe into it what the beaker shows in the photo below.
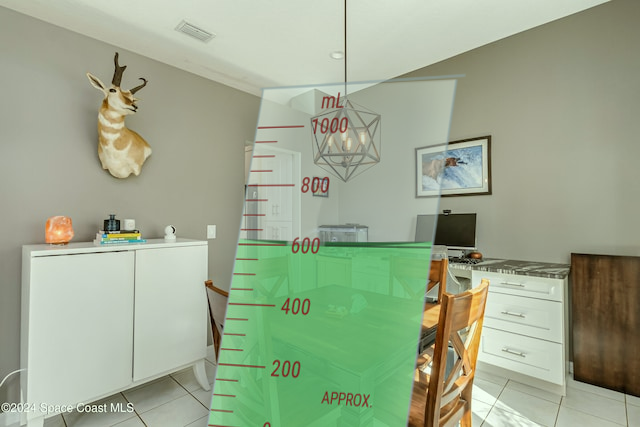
600 mL
